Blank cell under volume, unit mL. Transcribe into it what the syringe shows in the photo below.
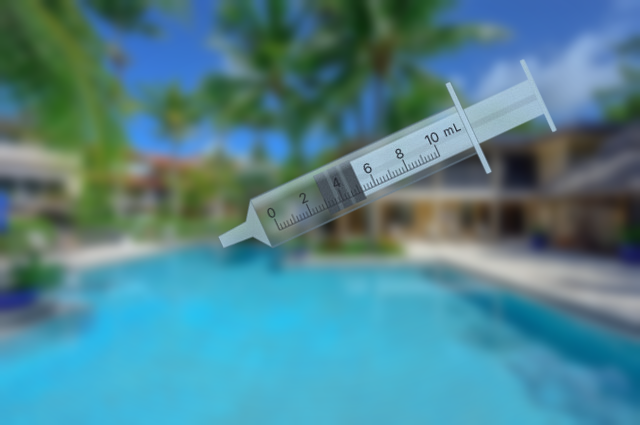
3 mL
